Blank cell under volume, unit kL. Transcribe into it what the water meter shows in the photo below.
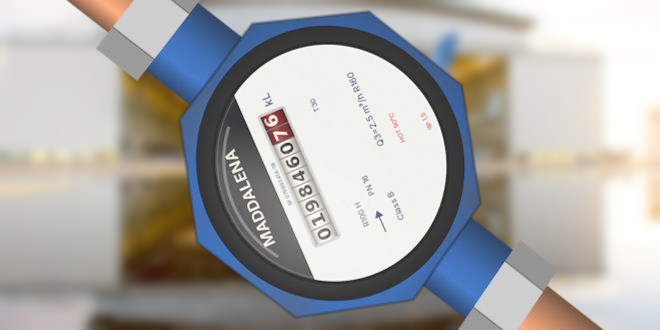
198460.76 kL
